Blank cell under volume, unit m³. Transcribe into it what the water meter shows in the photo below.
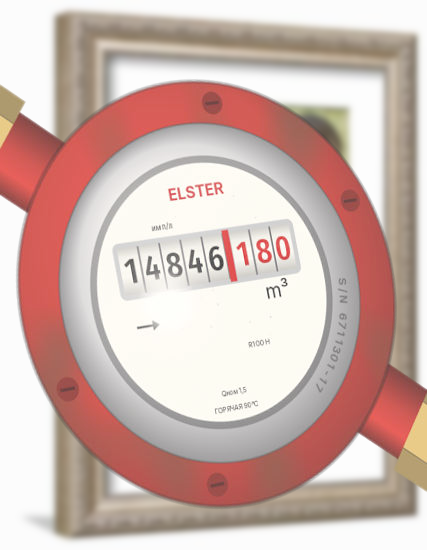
14846.180 m³
